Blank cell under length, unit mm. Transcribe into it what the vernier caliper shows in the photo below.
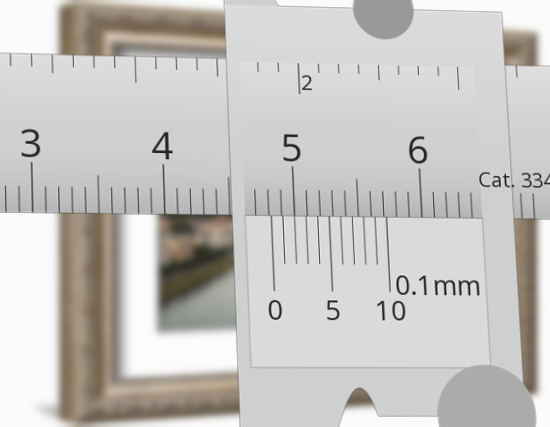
48.2 mm
